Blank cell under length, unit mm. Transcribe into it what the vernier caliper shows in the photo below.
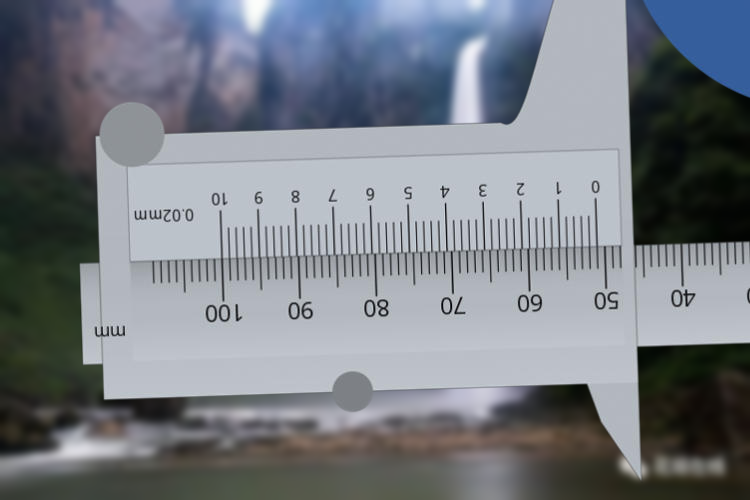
51.0 mm
